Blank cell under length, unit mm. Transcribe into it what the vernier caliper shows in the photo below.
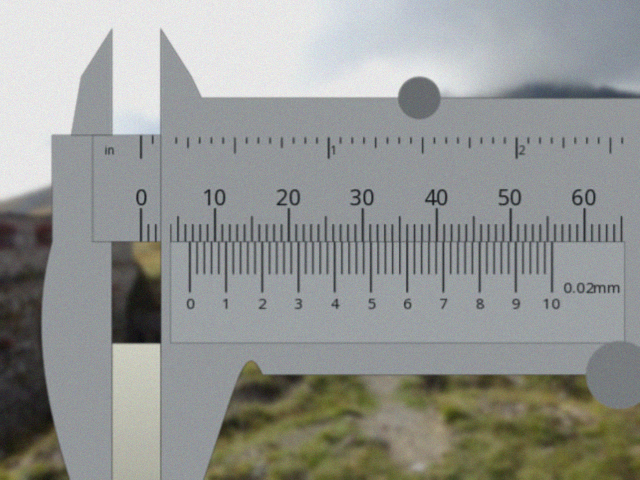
6.6 mm
